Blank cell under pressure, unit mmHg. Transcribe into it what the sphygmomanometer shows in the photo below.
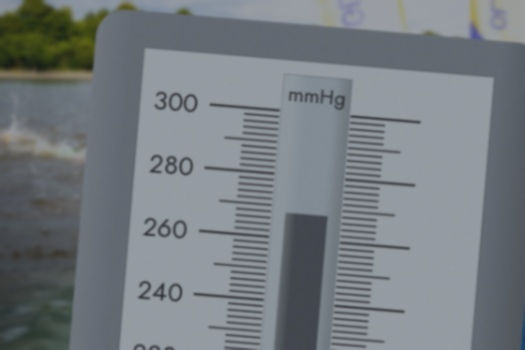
268 mmHg
